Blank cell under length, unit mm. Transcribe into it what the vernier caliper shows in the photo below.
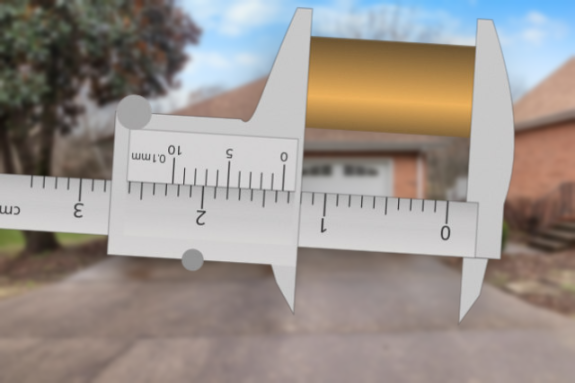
13.5 mm
